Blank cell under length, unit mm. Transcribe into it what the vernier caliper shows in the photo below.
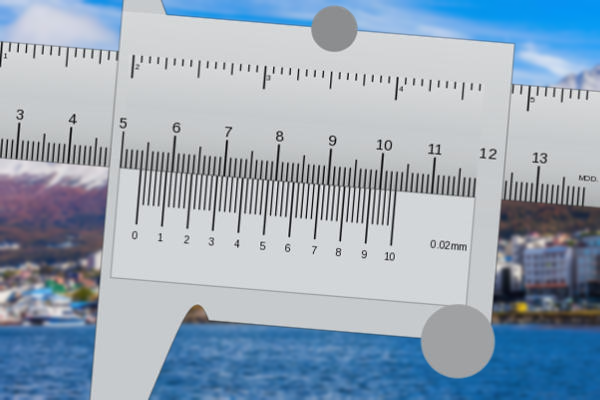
54.0 mm
